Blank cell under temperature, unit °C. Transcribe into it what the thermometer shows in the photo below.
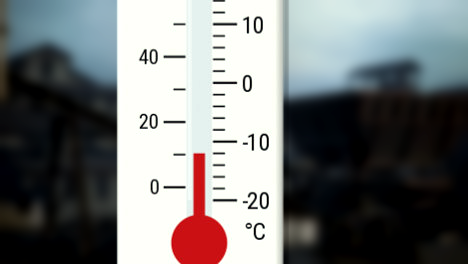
-12 °C
